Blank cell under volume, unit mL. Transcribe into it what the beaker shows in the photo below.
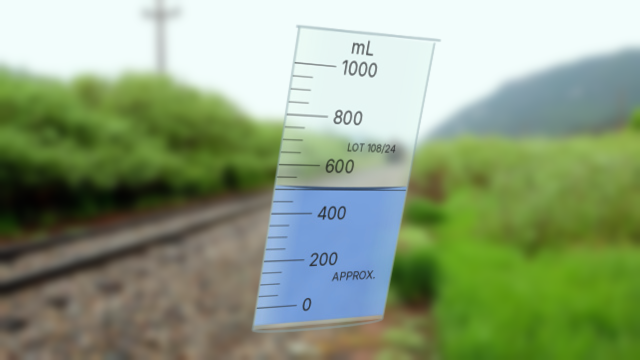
500 mL
